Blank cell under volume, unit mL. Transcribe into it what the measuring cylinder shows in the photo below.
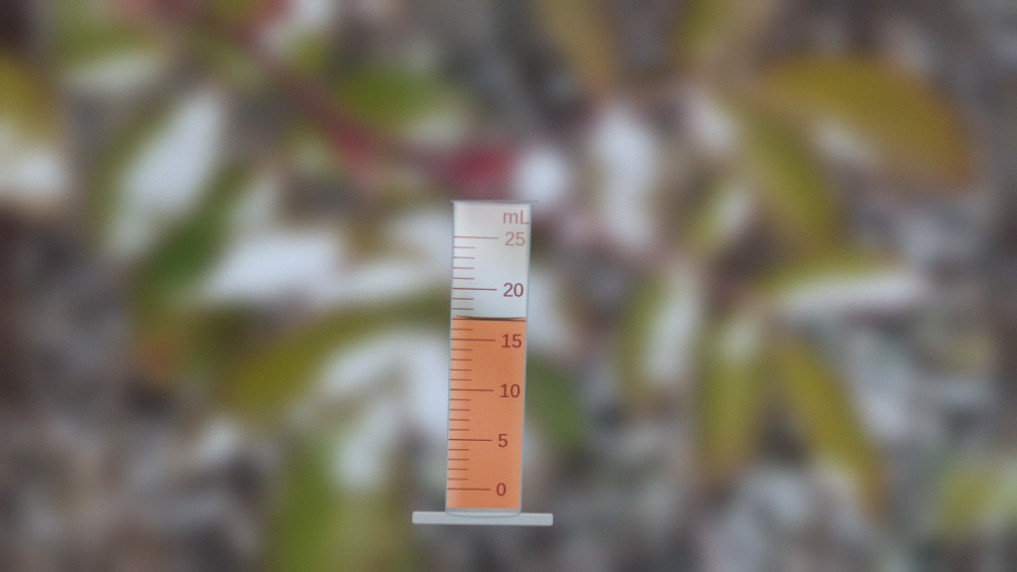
17 mL
